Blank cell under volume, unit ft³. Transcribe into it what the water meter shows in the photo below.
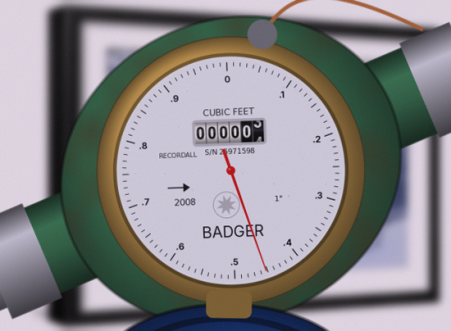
3.45 ft³
